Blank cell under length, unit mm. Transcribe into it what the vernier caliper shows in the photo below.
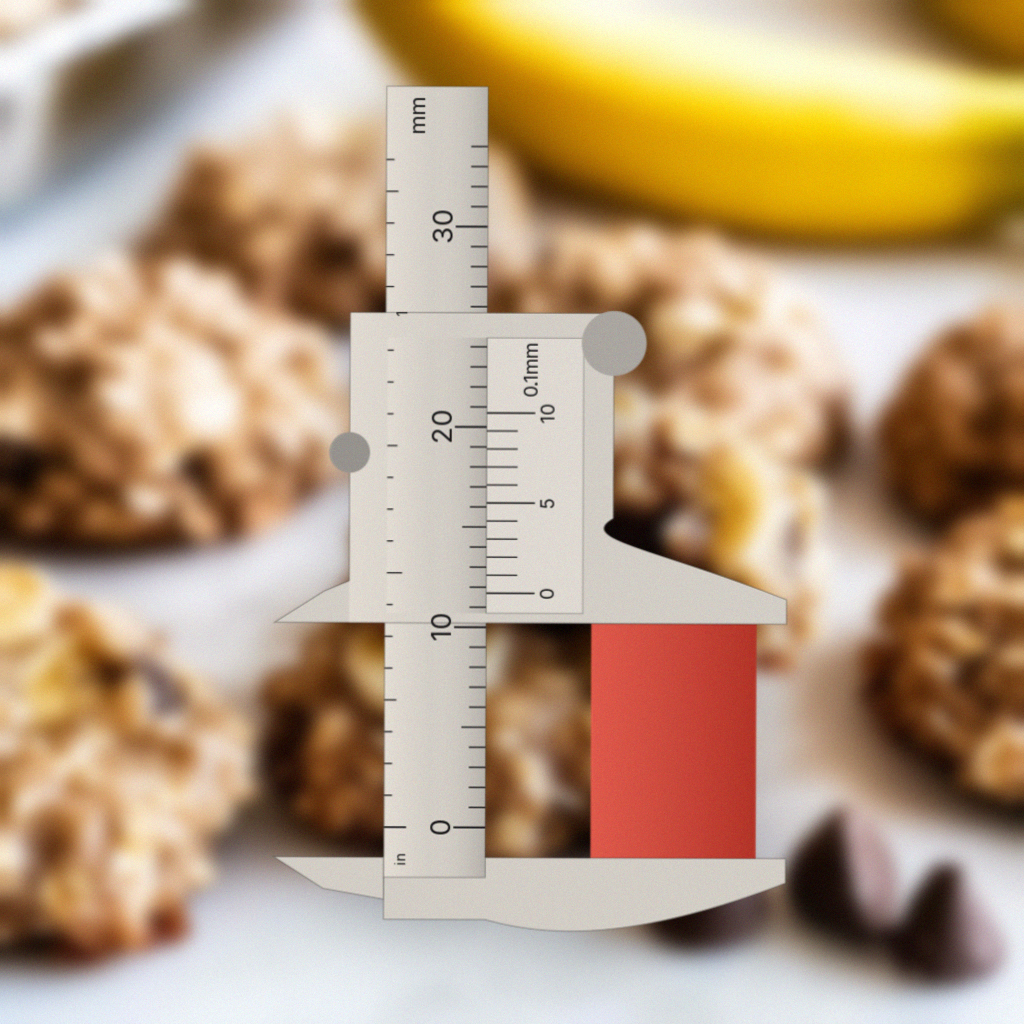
11.7 mm
